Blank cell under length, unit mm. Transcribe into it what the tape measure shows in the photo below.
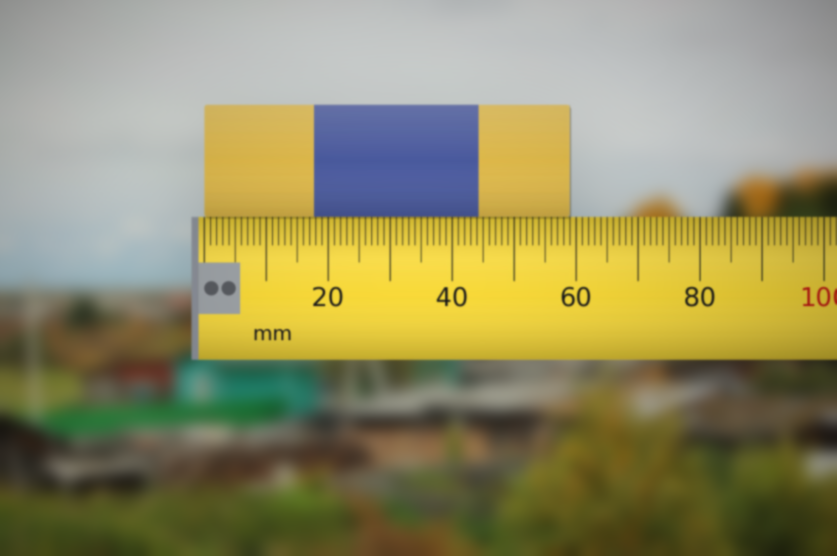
59 mm
